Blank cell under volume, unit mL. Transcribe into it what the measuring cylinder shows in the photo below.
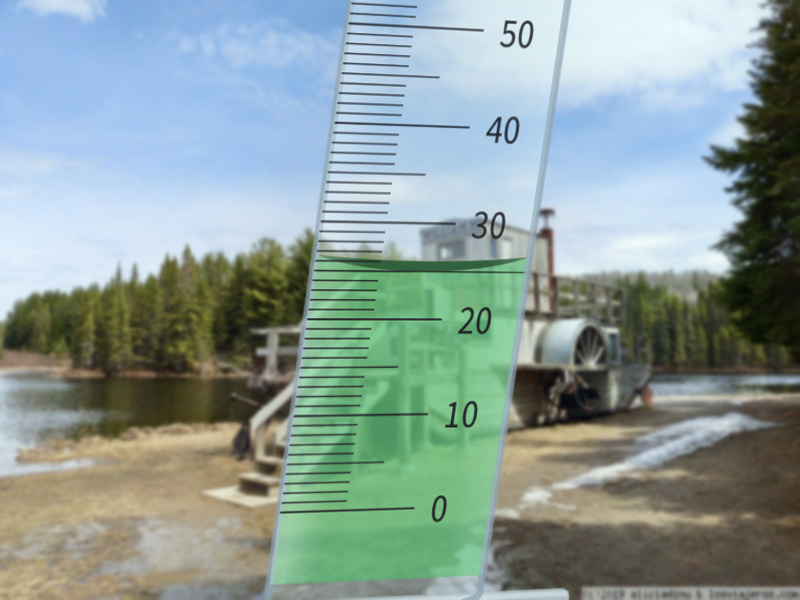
25 mL
